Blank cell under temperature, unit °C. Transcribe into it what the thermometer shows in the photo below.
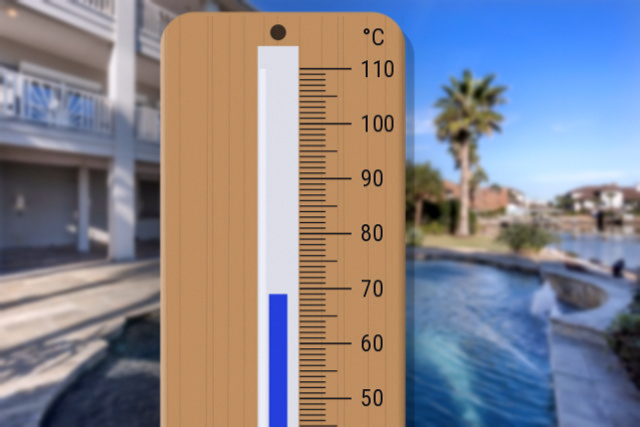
69 °C
